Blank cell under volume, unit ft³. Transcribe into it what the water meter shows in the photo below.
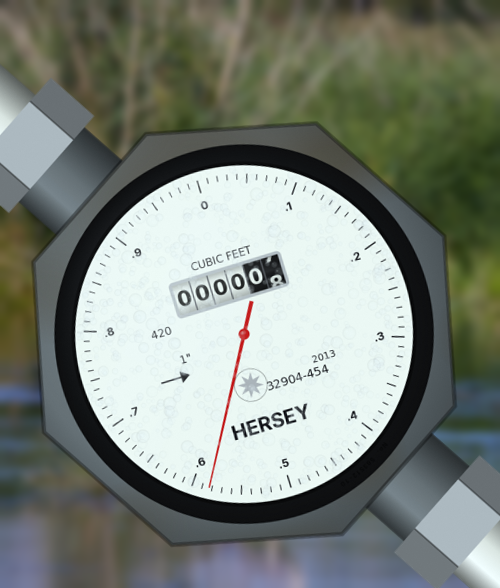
7.58 ft³
